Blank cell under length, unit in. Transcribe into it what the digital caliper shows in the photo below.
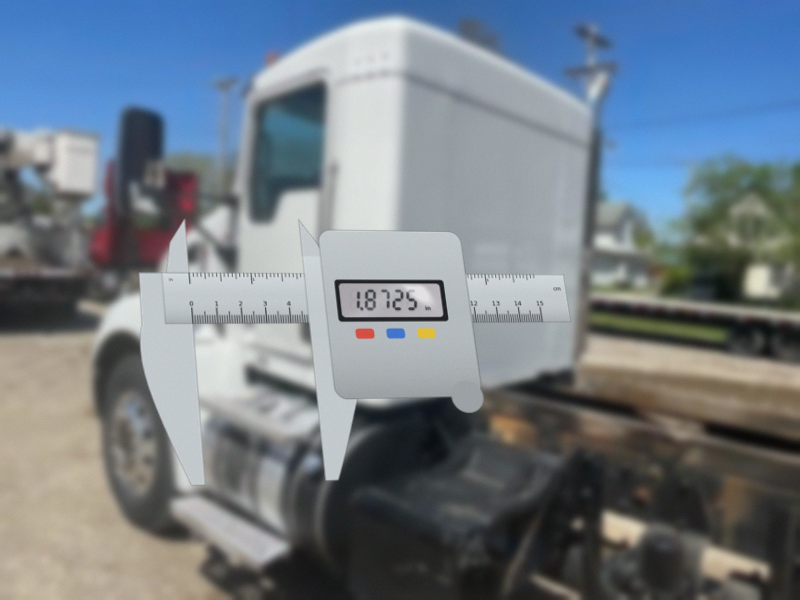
1.8725 in
